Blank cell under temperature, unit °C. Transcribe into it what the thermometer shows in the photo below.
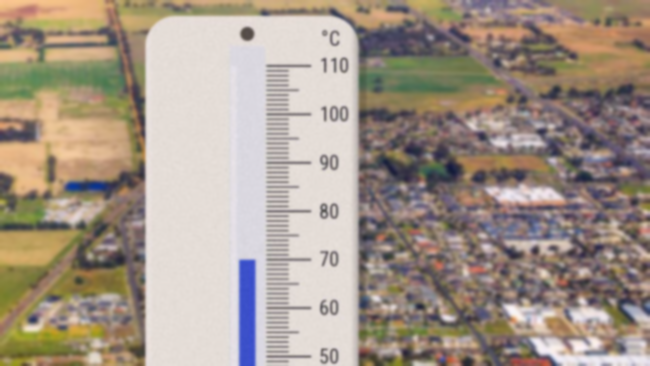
70 °C
